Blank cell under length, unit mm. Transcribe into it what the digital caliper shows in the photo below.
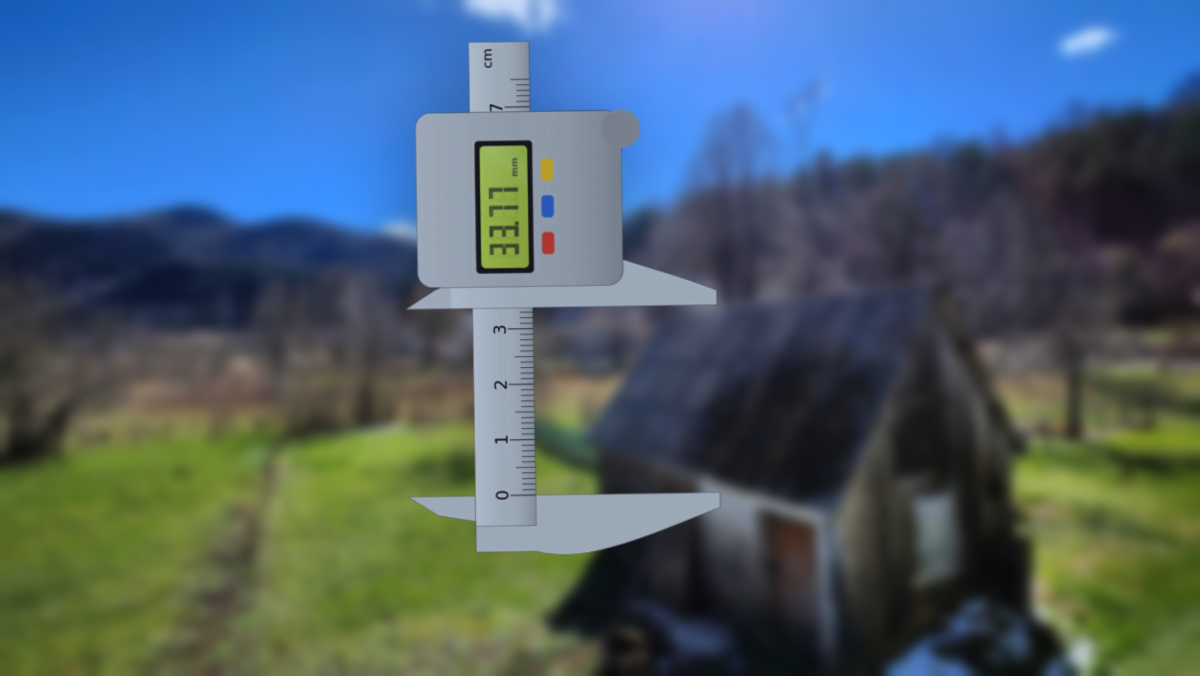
33.77 mm
